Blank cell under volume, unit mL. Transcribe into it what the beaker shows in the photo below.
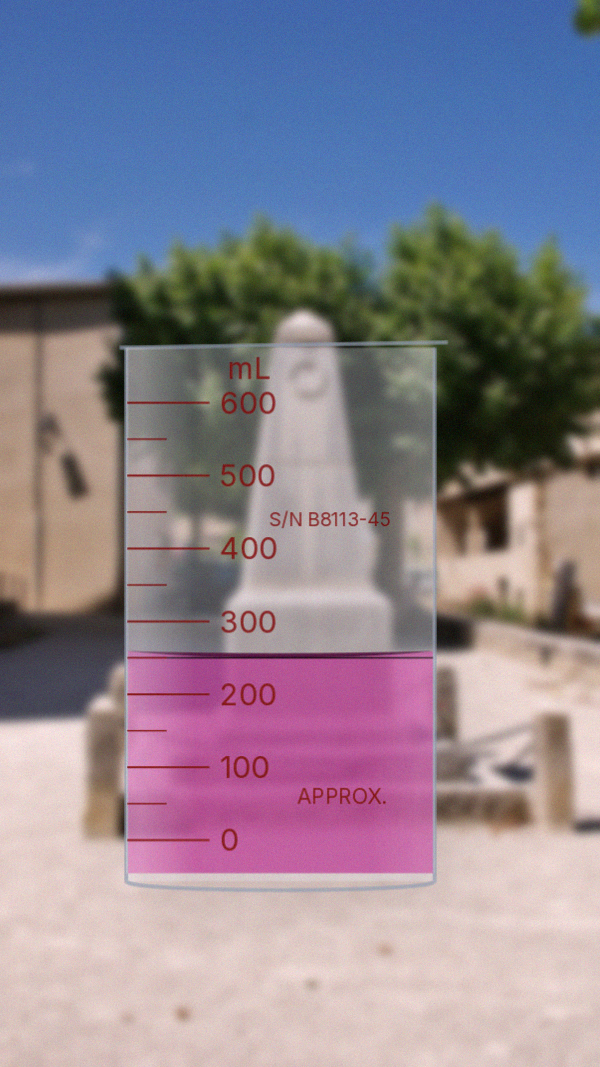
250 mL
